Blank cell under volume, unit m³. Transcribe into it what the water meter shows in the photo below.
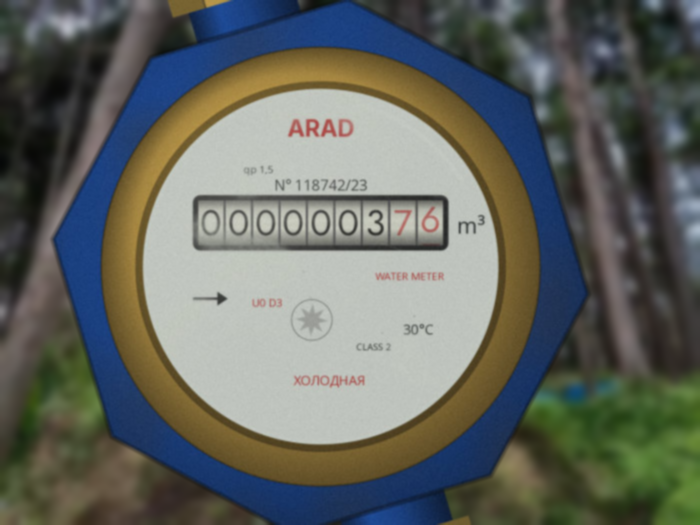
3.76 m³
